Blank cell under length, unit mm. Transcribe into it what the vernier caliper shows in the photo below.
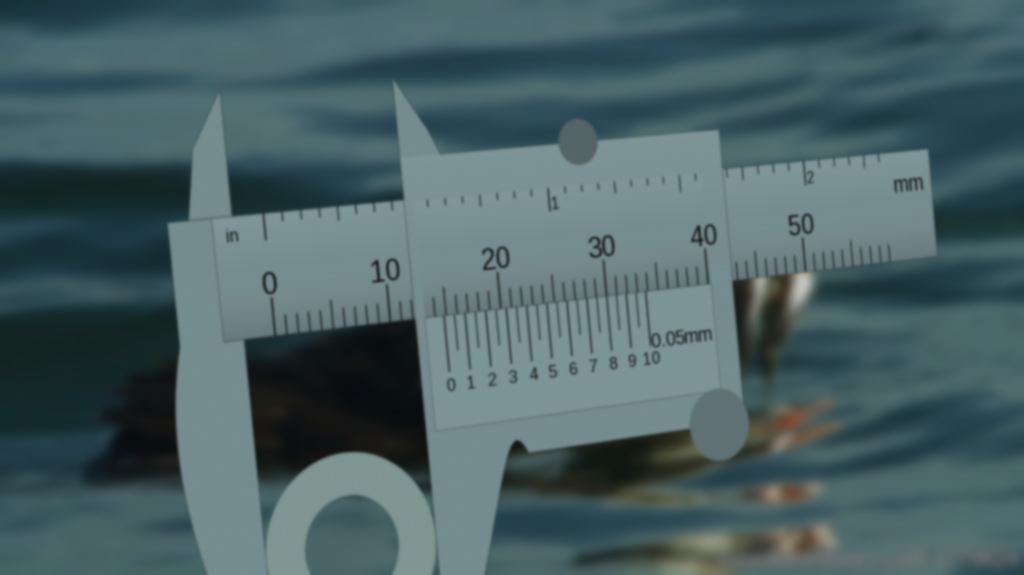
14.8 mm
